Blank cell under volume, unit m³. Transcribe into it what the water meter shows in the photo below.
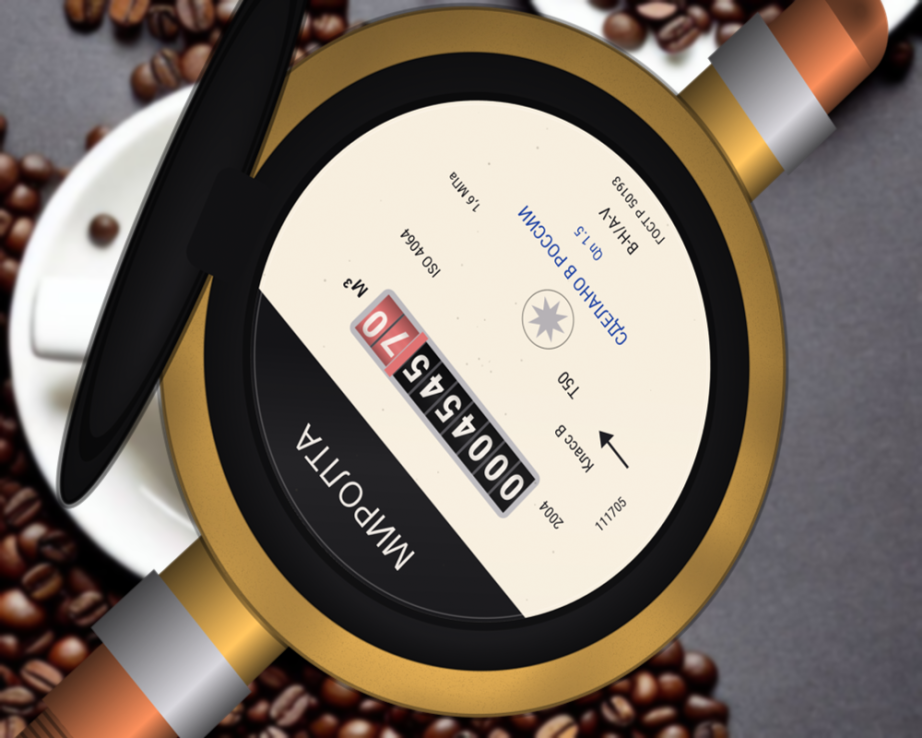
4545.70 m³
